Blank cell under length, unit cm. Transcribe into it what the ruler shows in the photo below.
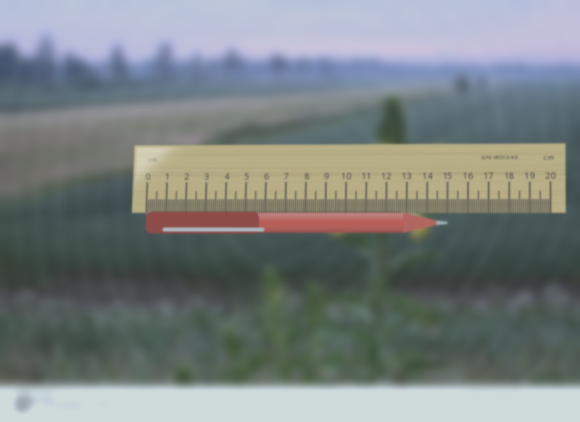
15 cm
